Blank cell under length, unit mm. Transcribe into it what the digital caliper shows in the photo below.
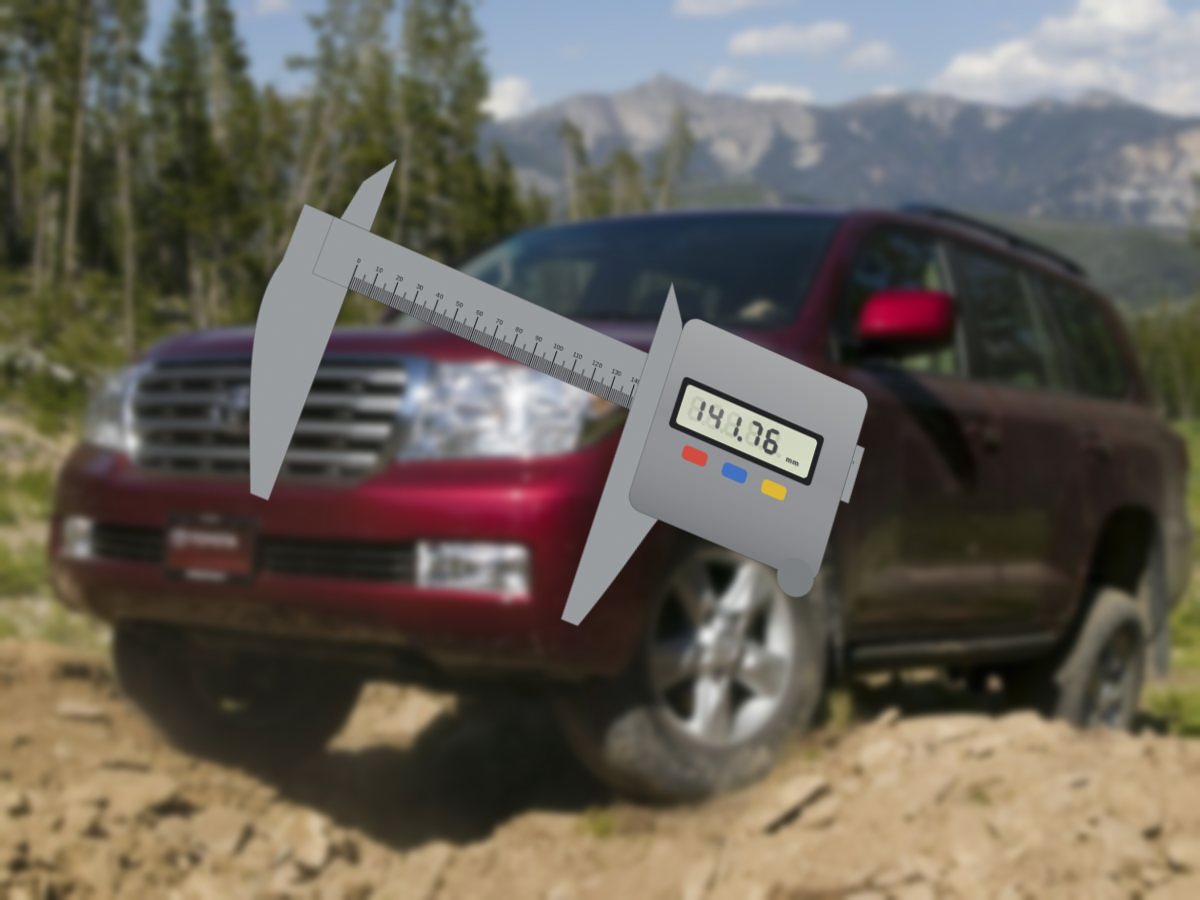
141.76 mm
